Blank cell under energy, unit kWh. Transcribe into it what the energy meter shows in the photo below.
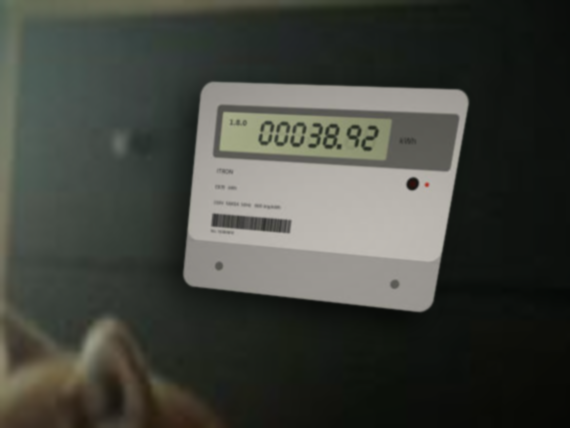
38.92 kWh
